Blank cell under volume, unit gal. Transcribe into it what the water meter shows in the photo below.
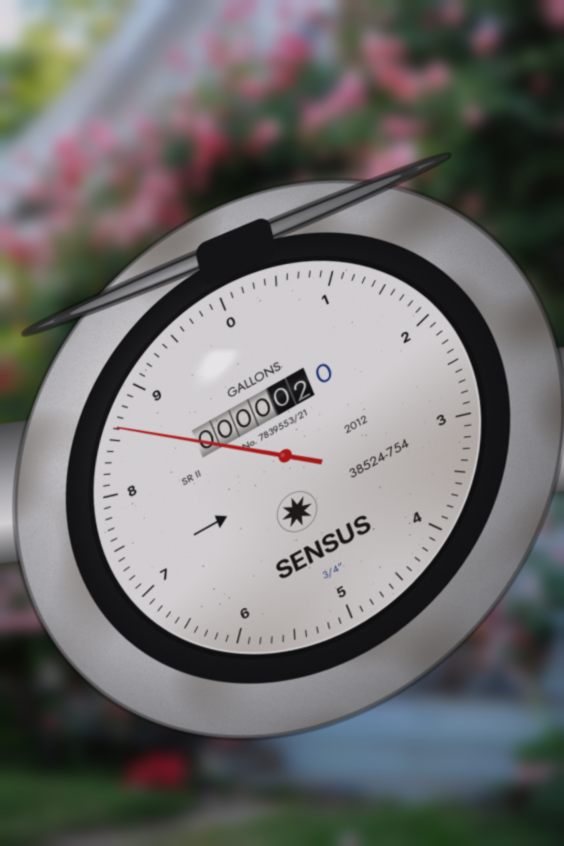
18.6 gal
